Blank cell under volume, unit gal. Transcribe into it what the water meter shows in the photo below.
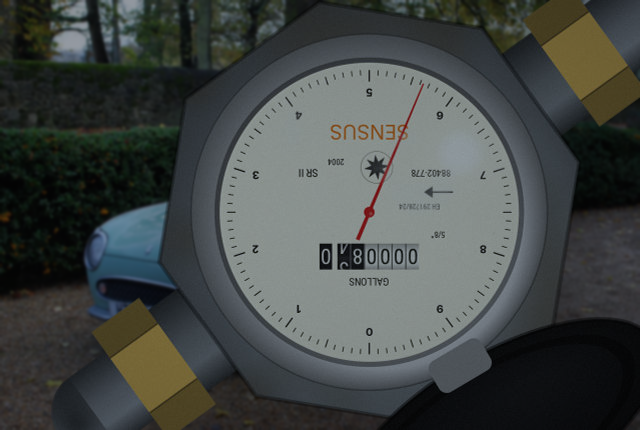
835.6 gal
